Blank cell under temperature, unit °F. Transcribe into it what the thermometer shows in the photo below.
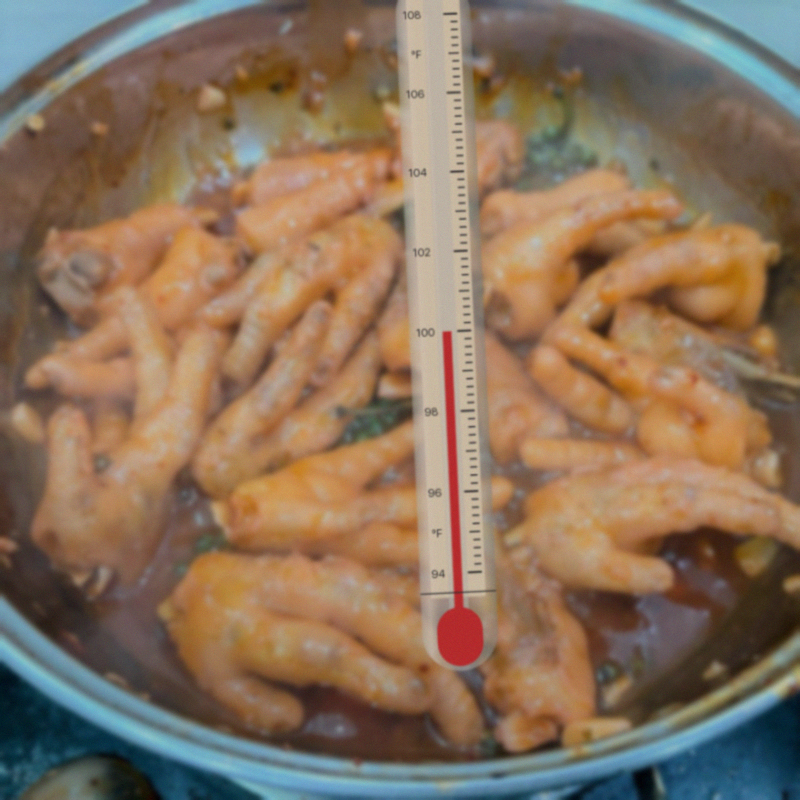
100 °F
